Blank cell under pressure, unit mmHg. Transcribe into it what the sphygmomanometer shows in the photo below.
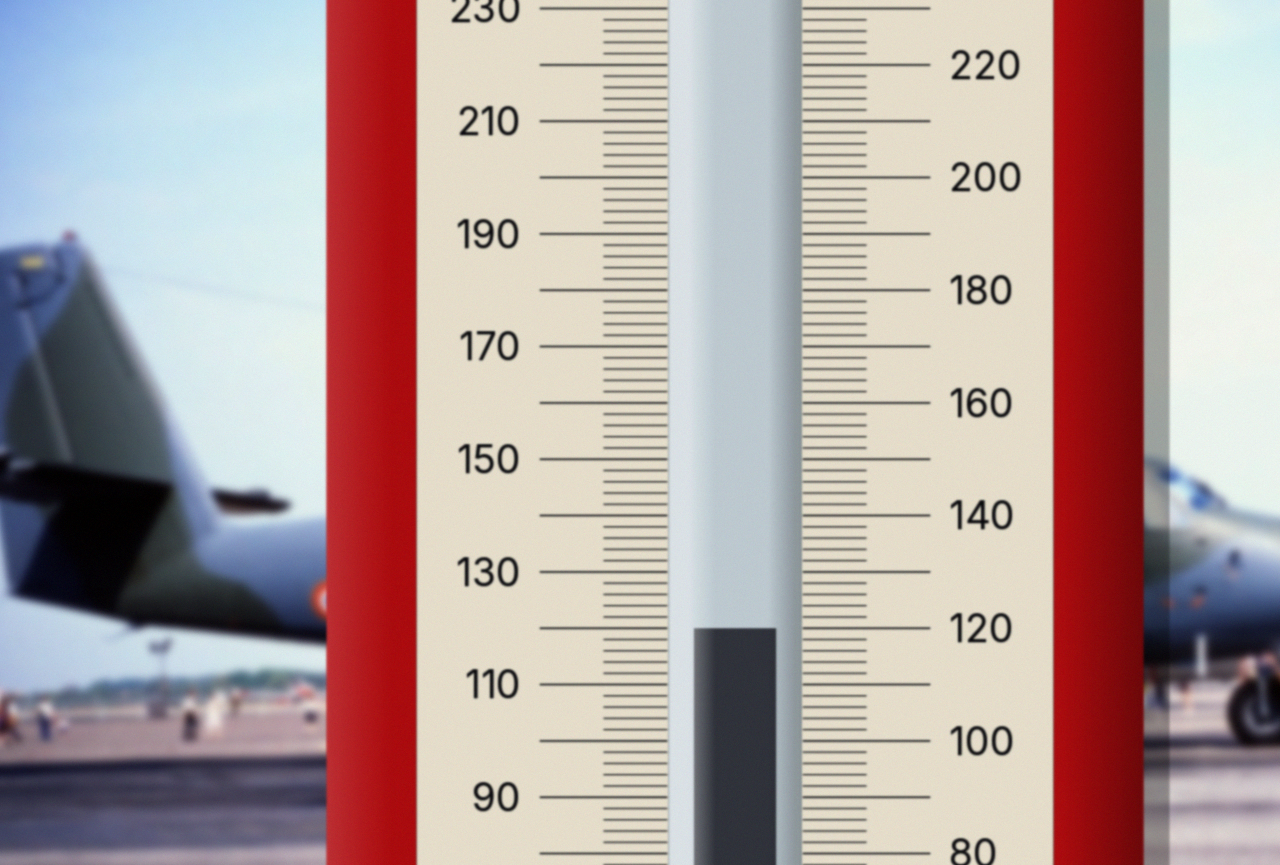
120 mmHg
